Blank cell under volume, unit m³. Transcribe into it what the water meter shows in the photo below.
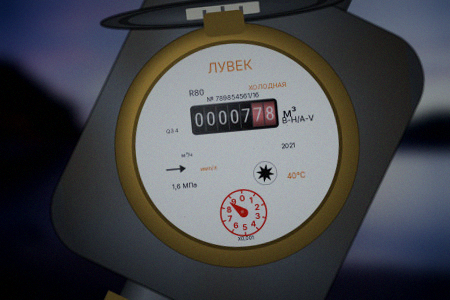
7.788 m³
